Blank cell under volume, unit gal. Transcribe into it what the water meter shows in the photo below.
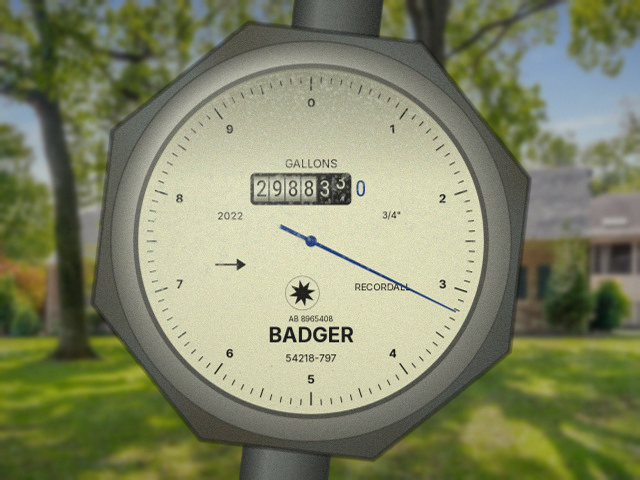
2988333.2 gal
